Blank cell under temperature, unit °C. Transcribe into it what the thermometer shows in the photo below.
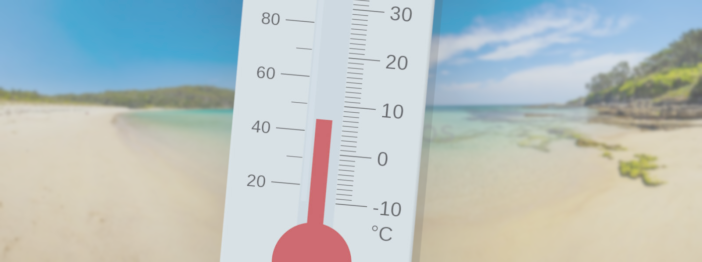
7 °C
